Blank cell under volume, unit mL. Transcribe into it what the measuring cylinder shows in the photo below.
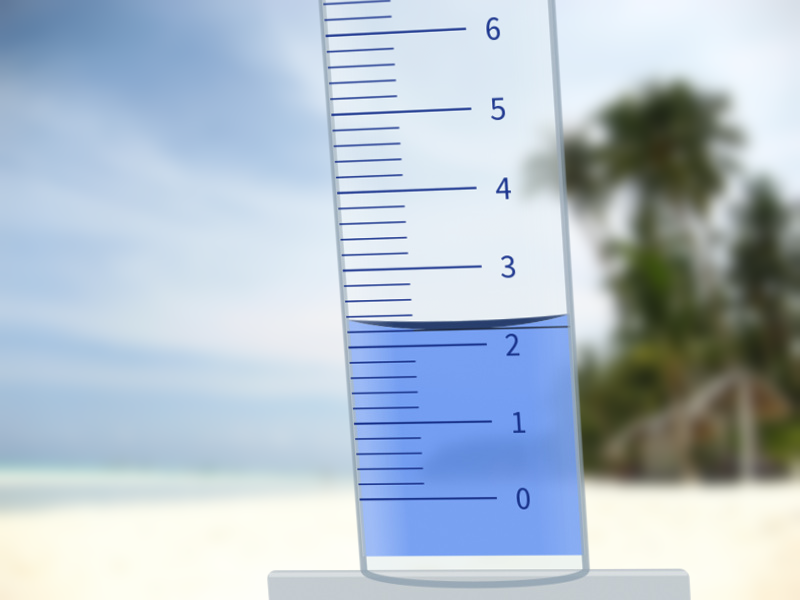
2.2 mL
